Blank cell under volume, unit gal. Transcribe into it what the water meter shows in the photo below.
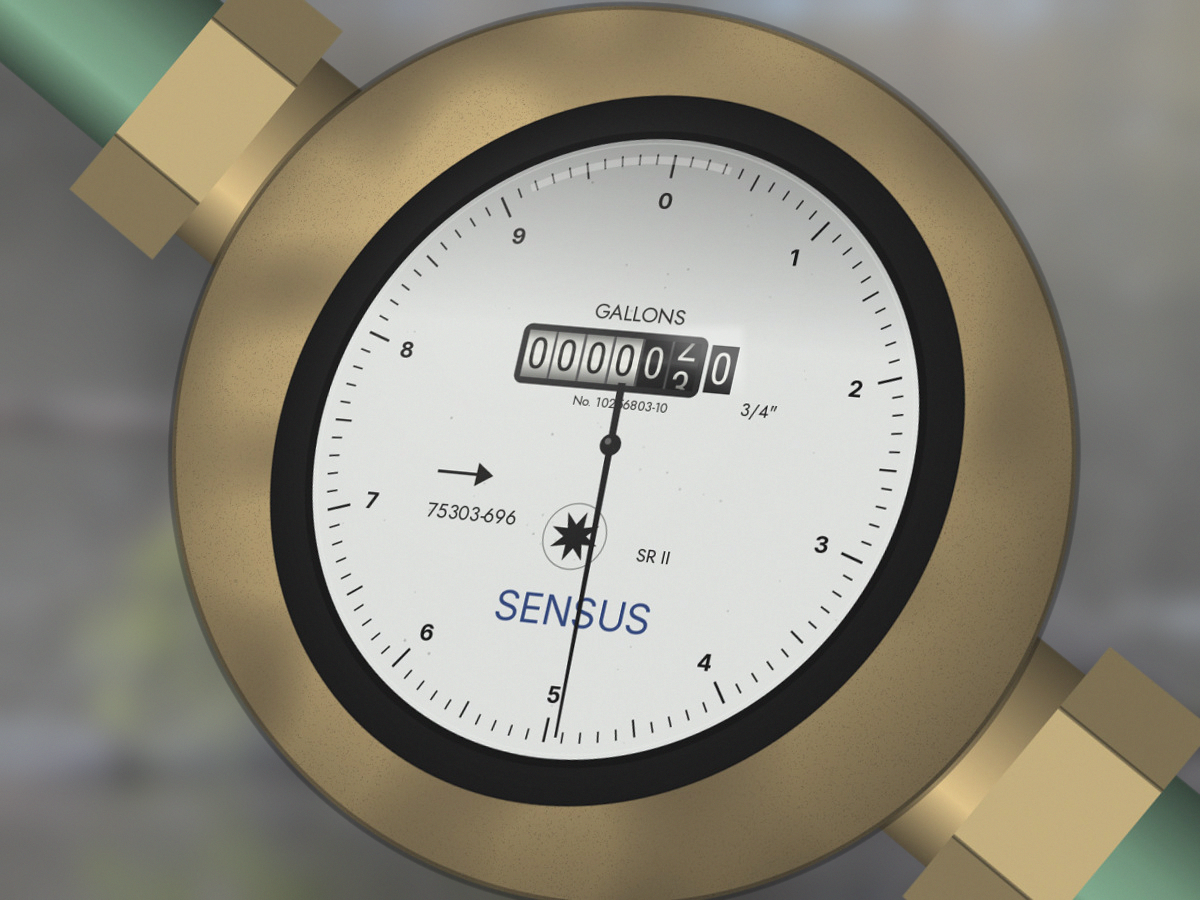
24.9 gal
